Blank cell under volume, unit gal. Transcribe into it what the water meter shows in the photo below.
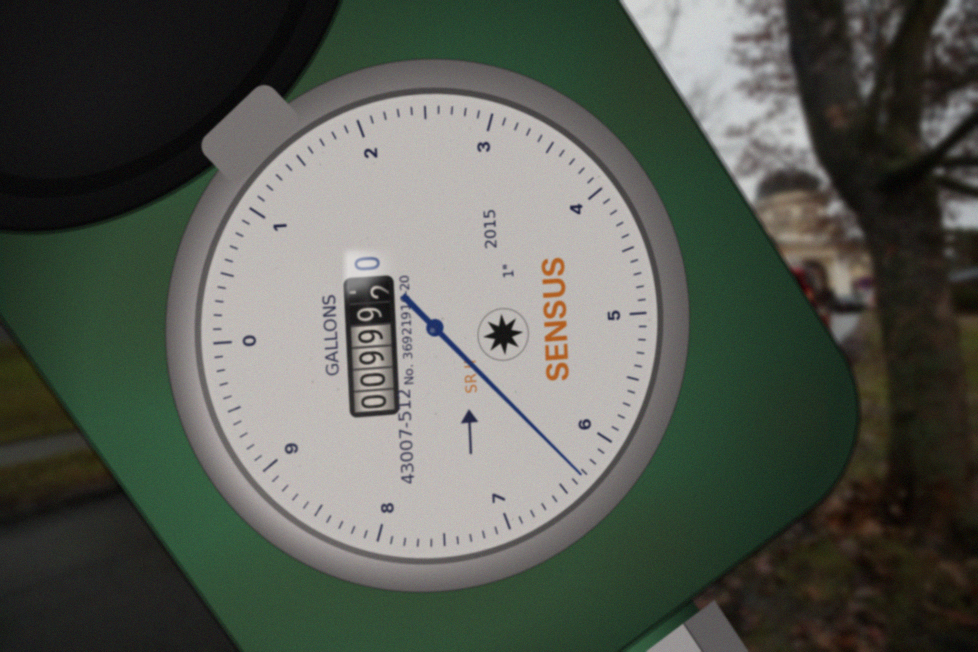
99916.3 gal
